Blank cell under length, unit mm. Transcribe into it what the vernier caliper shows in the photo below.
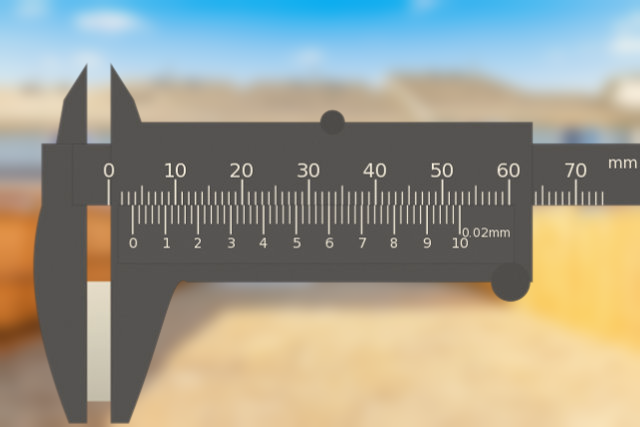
3.6 mm
